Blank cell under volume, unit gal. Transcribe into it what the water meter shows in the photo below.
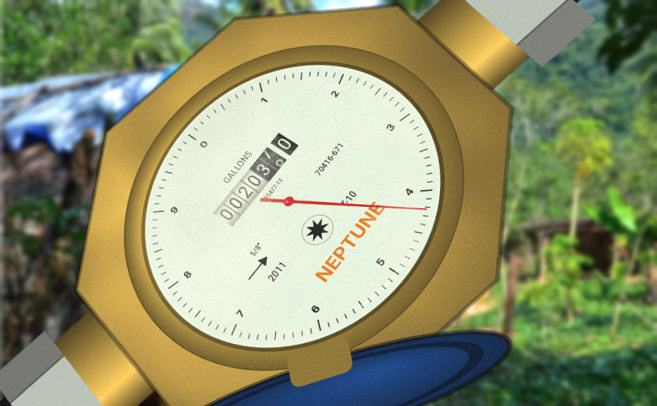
20374.2 gal
